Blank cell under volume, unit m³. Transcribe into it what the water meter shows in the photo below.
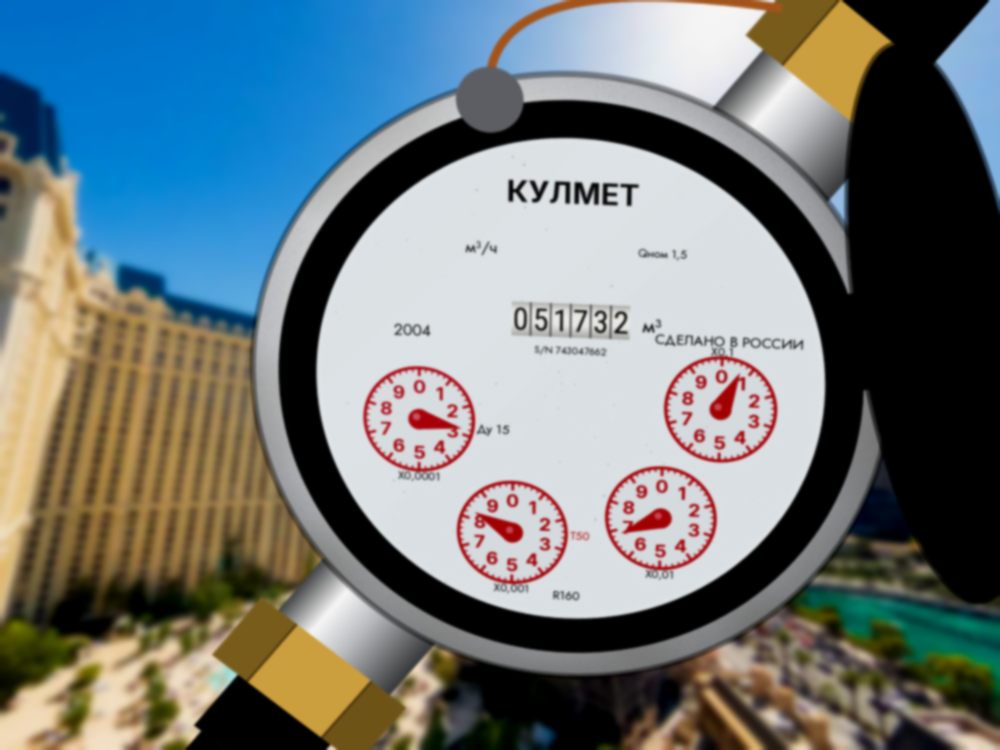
51732.0682 m³
